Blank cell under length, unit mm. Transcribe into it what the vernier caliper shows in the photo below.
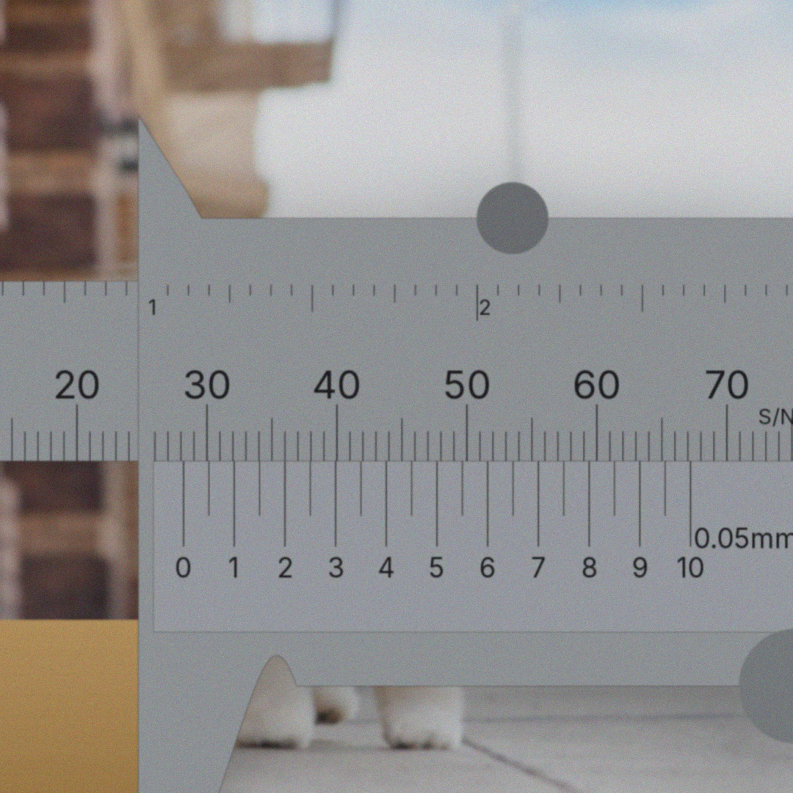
28.2 mm
